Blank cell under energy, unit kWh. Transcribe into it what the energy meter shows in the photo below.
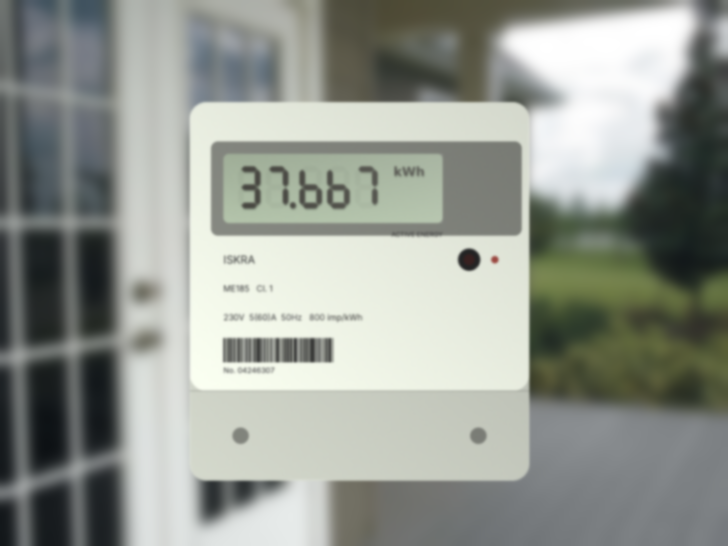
37.667 kWh
